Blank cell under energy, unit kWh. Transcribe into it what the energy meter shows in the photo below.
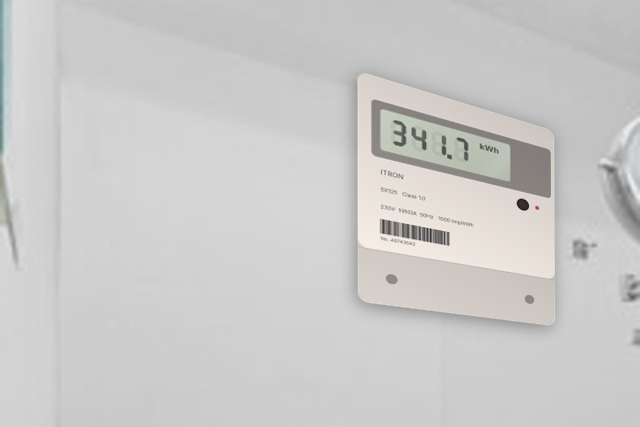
341.7 kWh
